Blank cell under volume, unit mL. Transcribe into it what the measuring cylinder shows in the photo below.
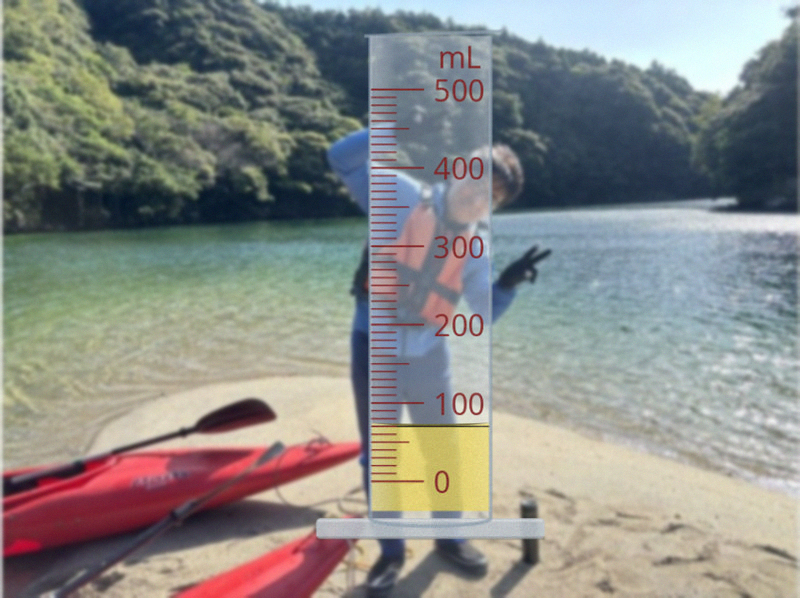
70 mL
